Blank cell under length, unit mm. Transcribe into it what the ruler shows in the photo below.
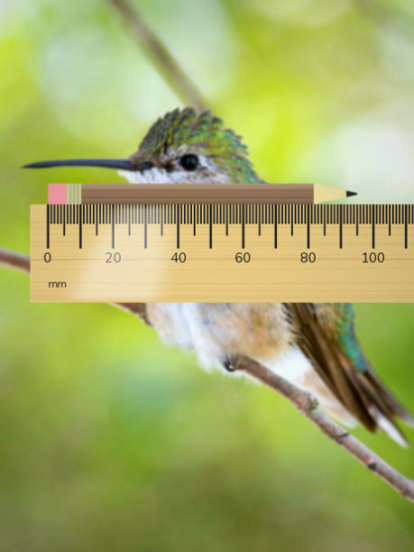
95 mm
